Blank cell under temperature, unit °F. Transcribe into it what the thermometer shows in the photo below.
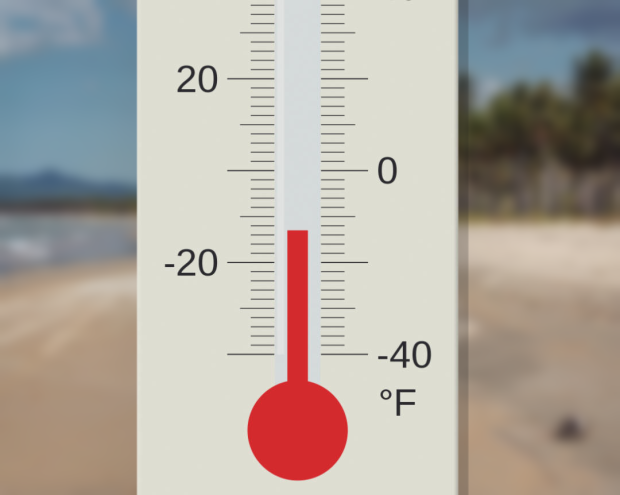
-13 °F
